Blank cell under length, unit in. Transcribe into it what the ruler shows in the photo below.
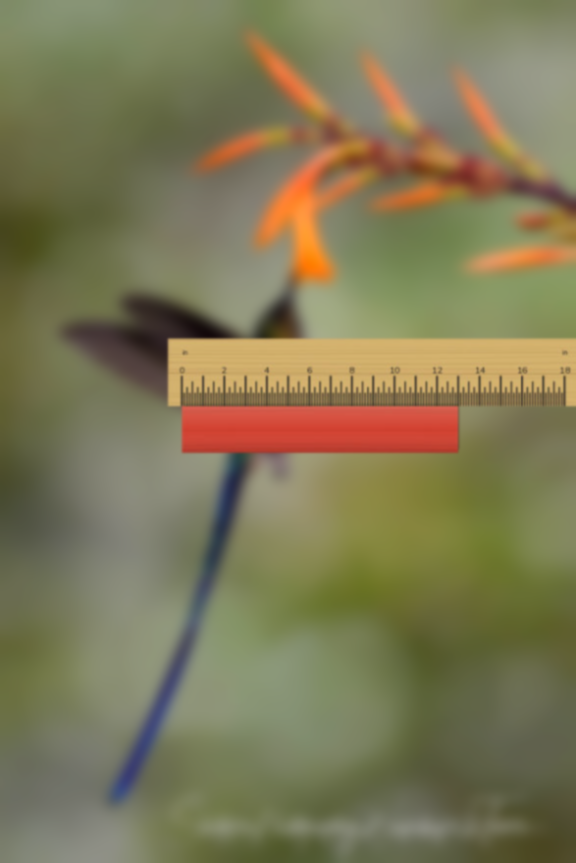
13 in
